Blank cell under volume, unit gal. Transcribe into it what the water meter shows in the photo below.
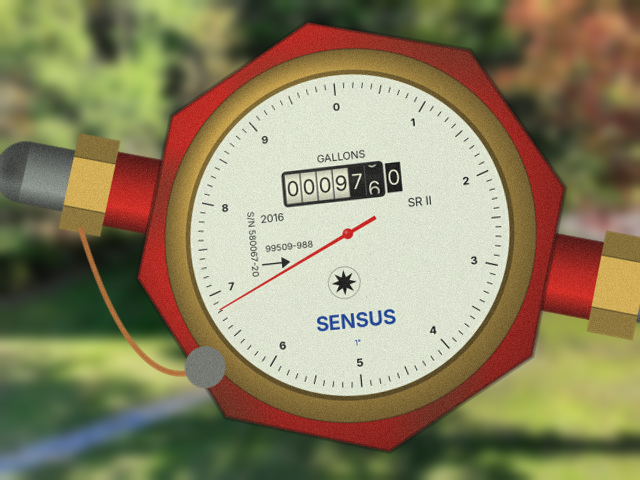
9756.8 gal
